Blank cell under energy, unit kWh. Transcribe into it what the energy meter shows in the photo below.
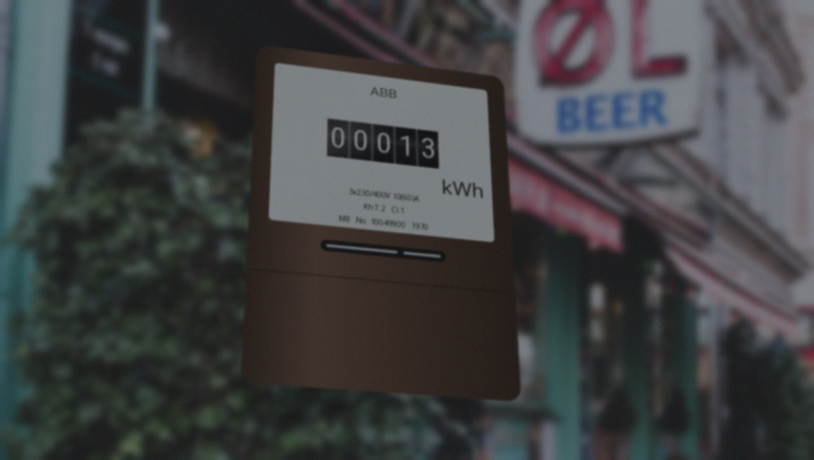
13 kWh
